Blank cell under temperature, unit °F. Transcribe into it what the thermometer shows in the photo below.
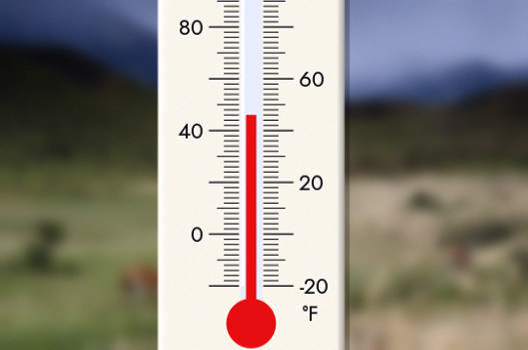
46 °F
